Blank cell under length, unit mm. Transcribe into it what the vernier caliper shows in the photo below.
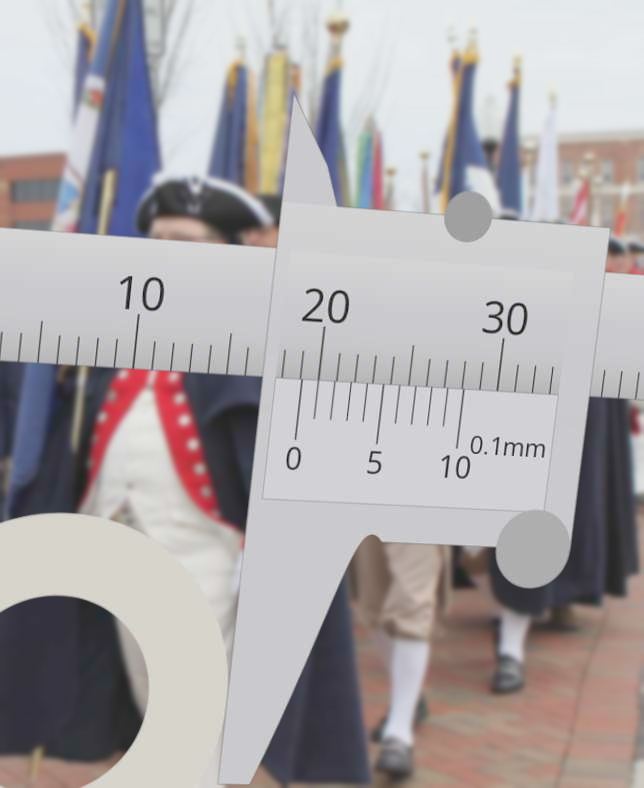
19.1 mm
